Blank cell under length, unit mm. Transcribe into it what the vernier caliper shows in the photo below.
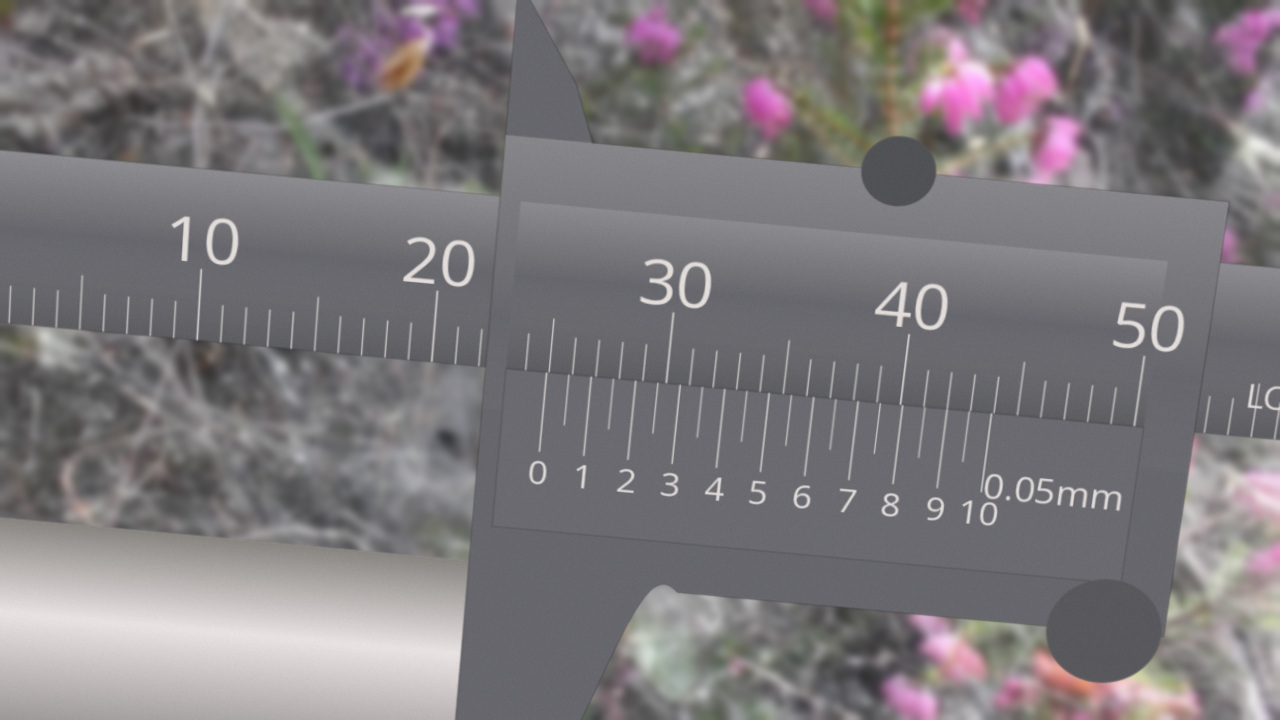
24.9 mm
